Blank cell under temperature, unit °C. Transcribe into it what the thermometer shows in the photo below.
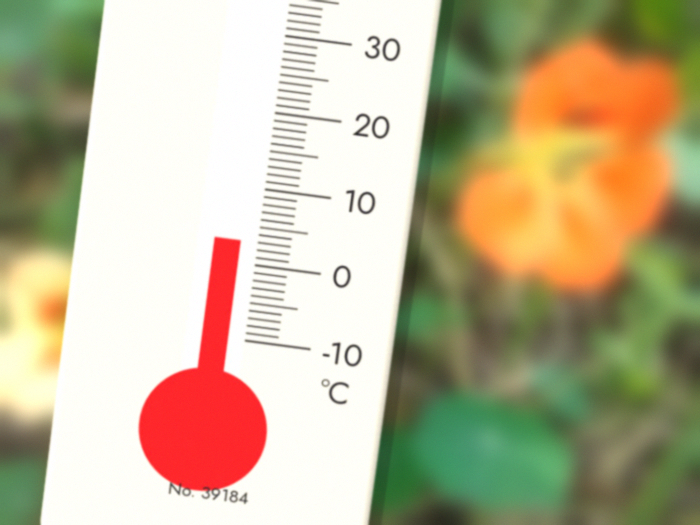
3 °C
